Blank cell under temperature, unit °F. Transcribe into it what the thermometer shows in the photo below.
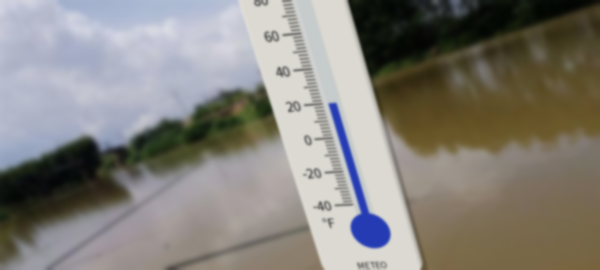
20 °F
